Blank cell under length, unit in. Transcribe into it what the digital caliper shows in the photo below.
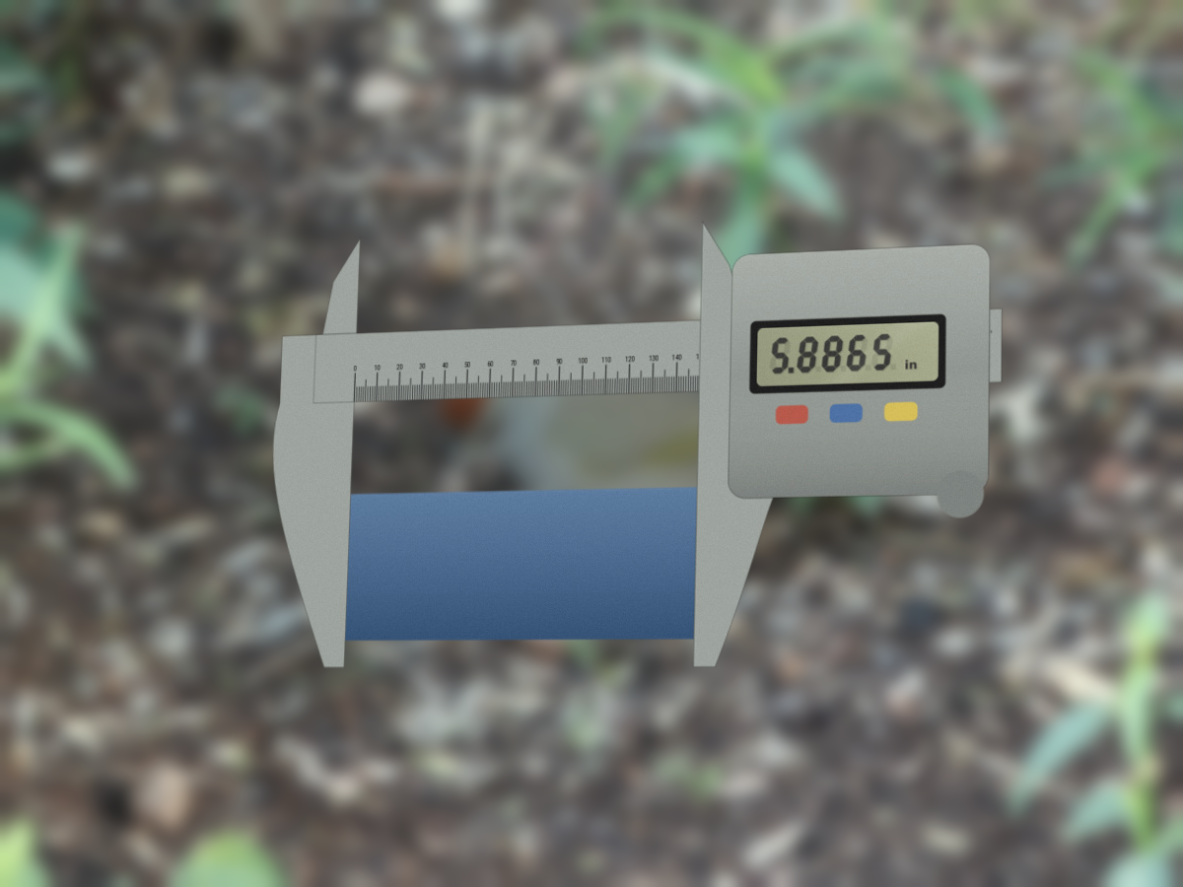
5.8865 in
